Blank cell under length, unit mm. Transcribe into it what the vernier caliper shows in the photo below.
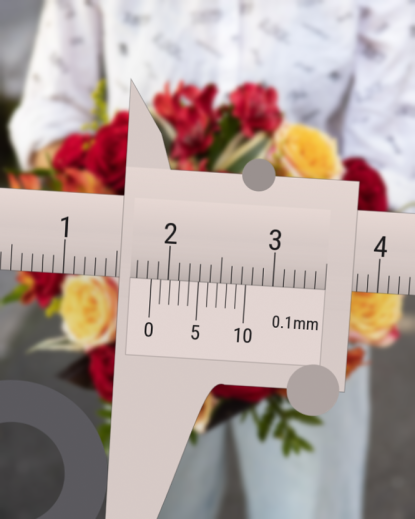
18.4 mm
